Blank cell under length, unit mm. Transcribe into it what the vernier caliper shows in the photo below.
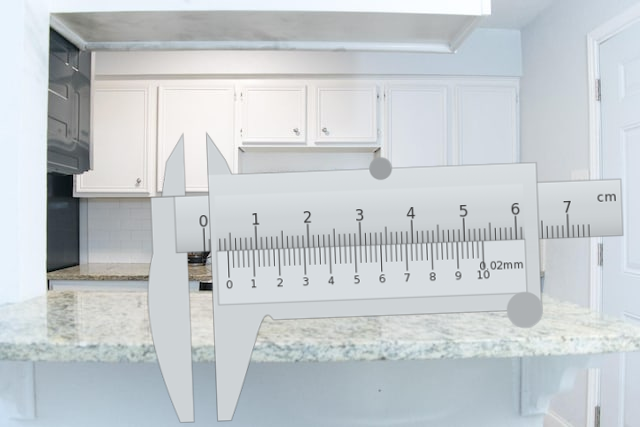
4.5 mm
